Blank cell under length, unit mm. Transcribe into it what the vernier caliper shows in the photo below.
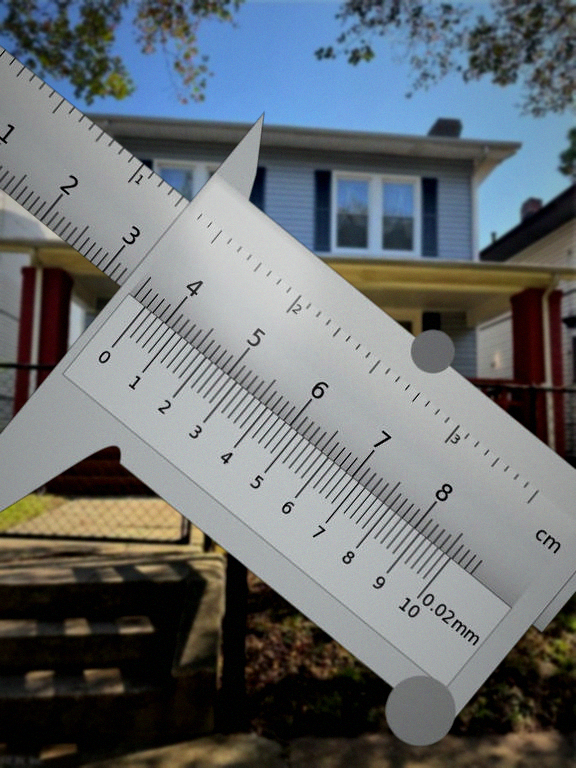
36.8 mm
